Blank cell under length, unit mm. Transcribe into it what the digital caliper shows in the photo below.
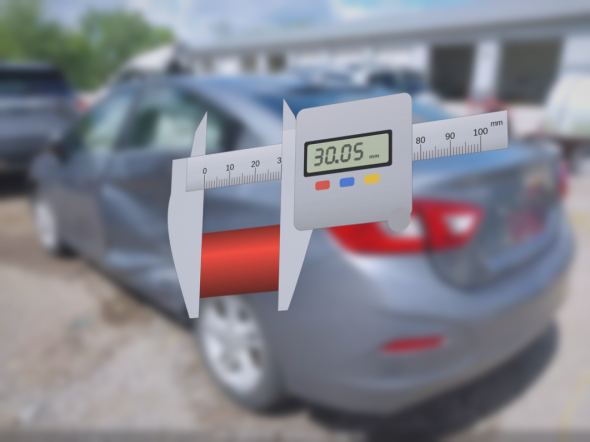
30.05 mm
